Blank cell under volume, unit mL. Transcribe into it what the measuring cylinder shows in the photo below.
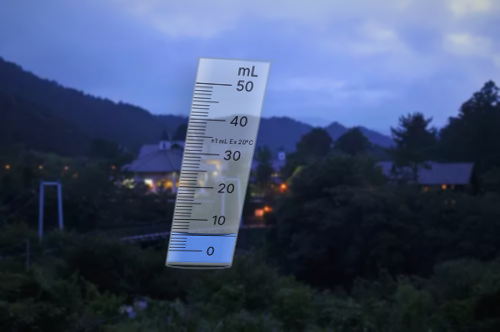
5 mL
